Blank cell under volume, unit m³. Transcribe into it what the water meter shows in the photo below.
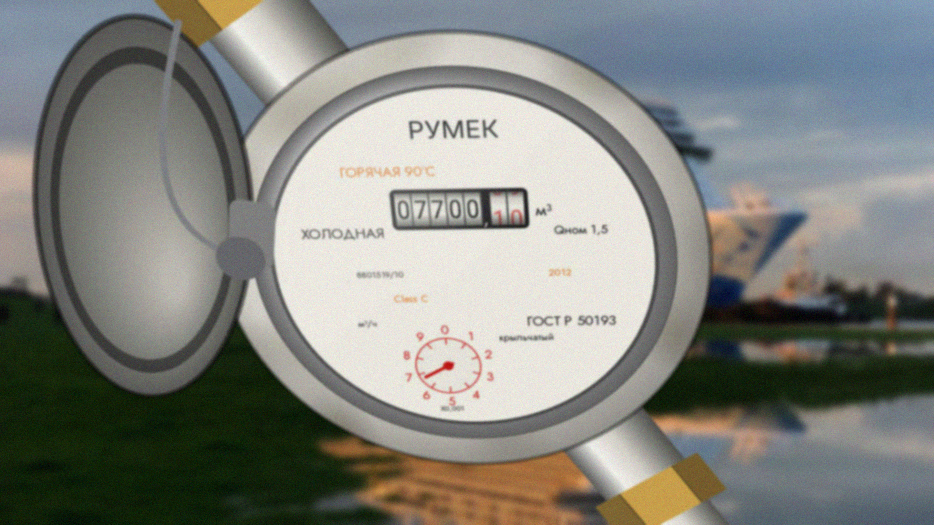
7700.096 m³
